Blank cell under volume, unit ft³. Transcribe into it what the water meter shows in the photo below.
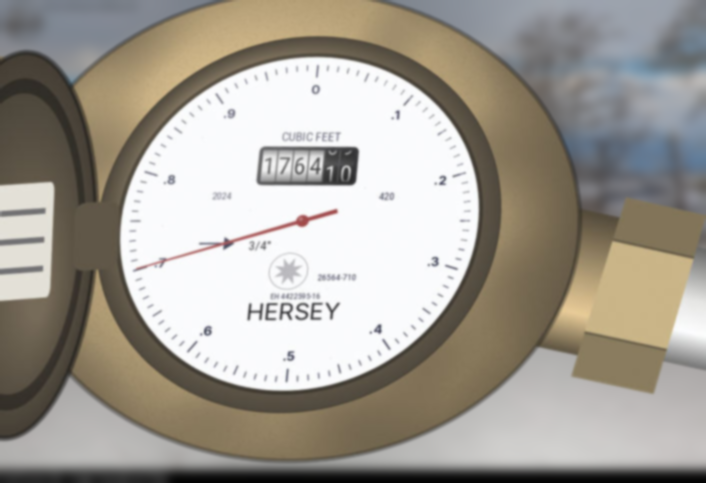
176409.70 ft³
